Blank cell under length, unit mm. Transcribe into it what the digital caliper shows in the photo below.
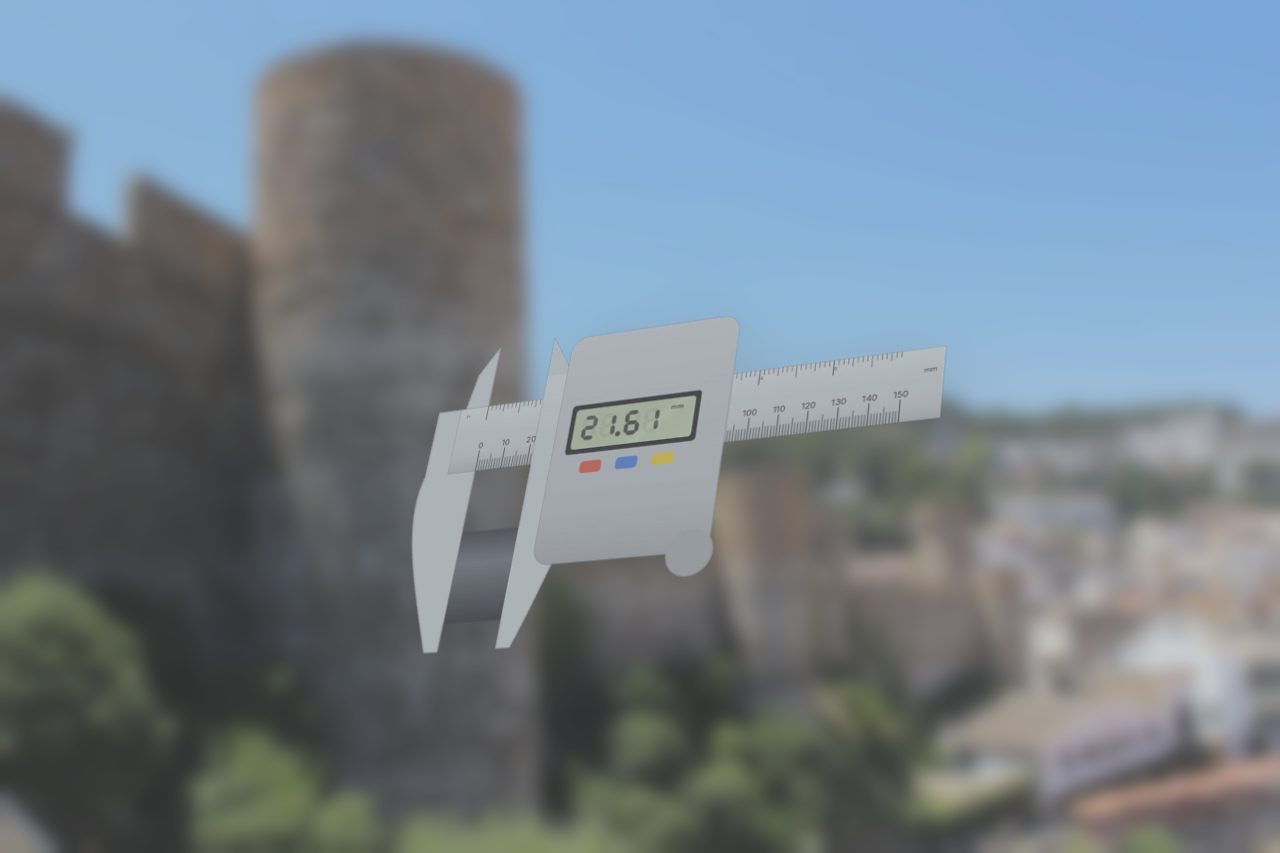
21.61 mm
